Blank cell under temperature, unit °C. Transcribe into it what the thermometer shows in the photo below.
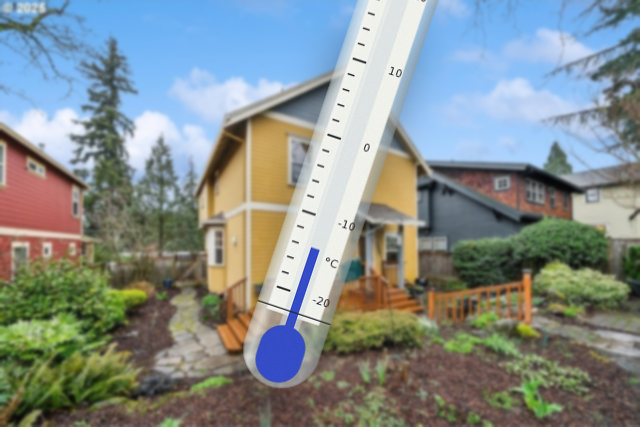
-14 °C
